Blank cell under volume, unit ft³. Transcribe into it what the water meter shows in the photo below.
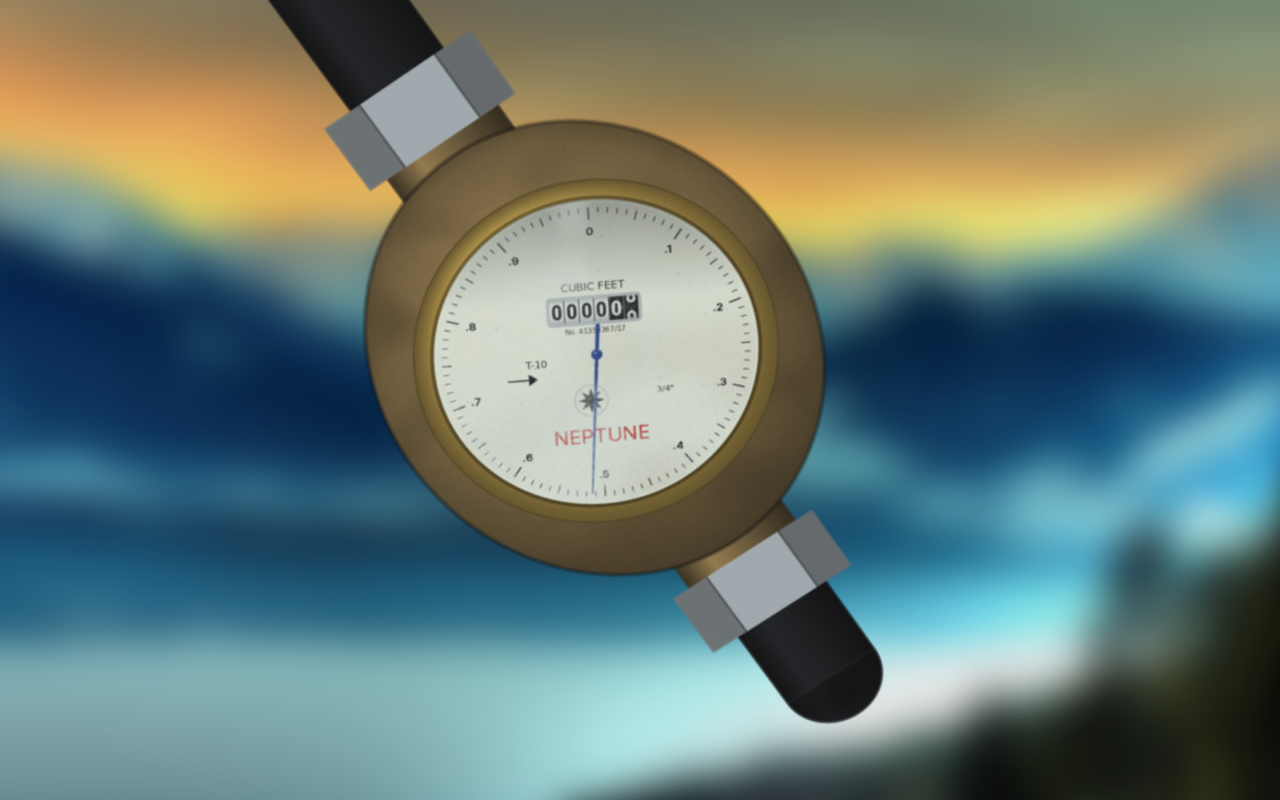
8.51 ft³
